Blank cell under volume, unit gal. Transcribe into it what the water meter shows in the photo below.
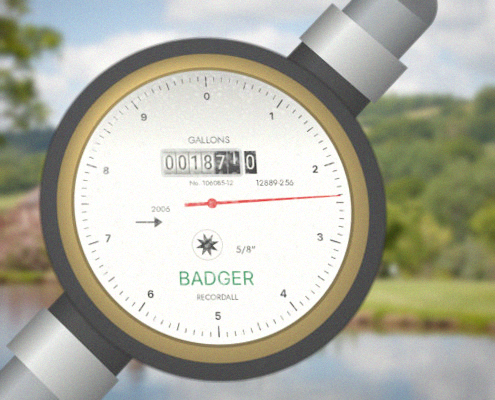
18712.4 gal
